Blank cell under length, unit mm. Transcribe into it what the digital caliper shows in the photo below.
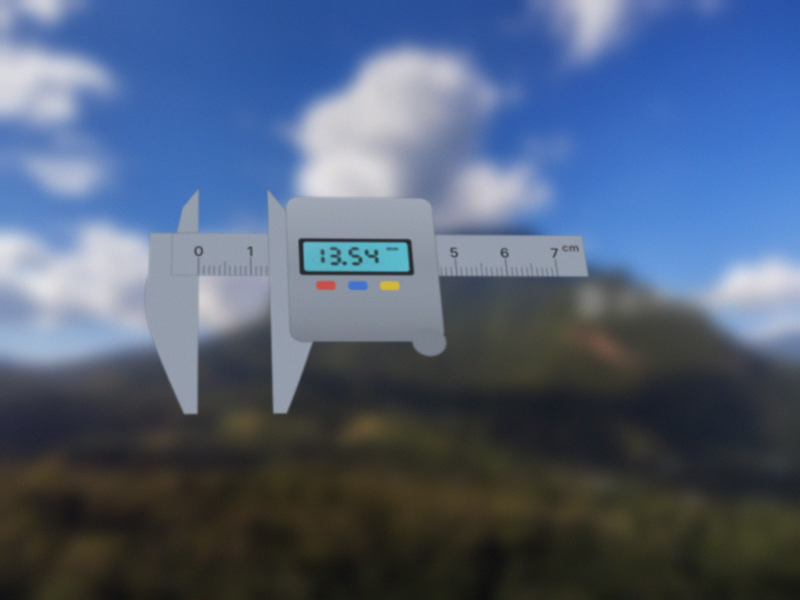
13.54 mm
